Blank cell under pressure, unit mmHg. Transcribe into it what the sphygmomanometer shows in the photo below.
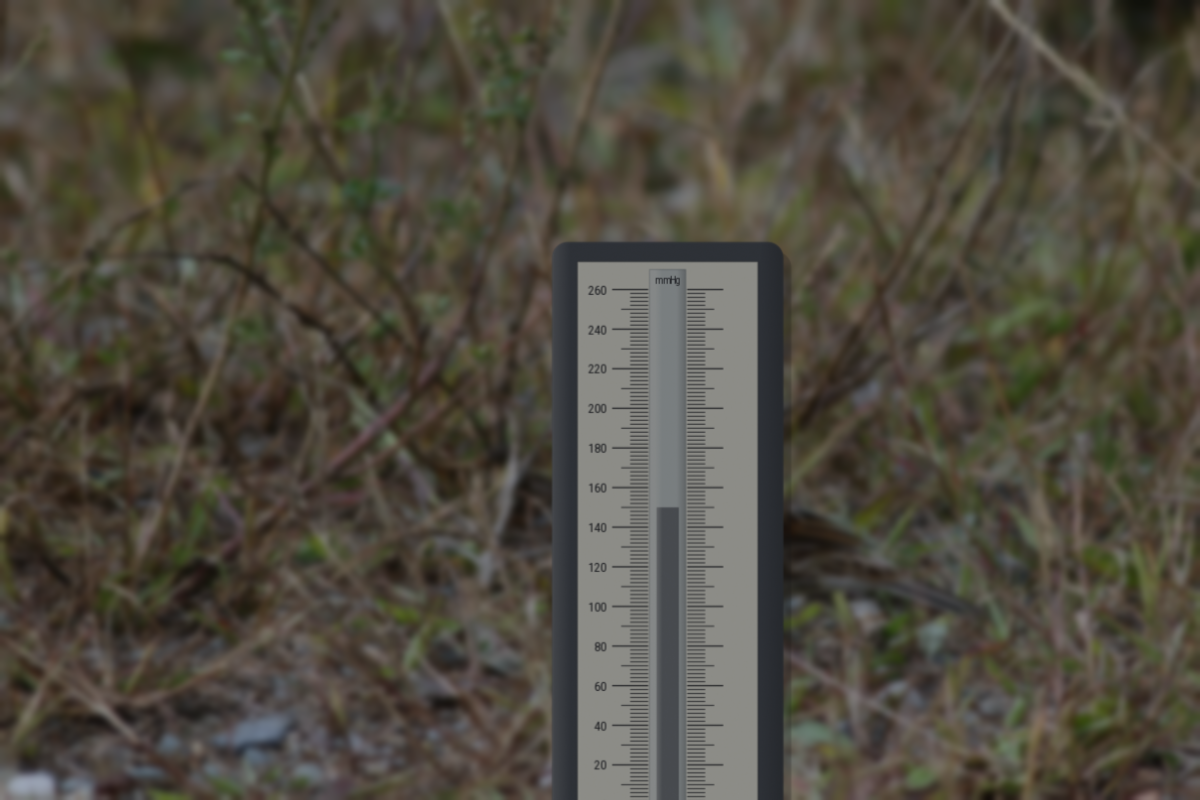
150 mmHg
